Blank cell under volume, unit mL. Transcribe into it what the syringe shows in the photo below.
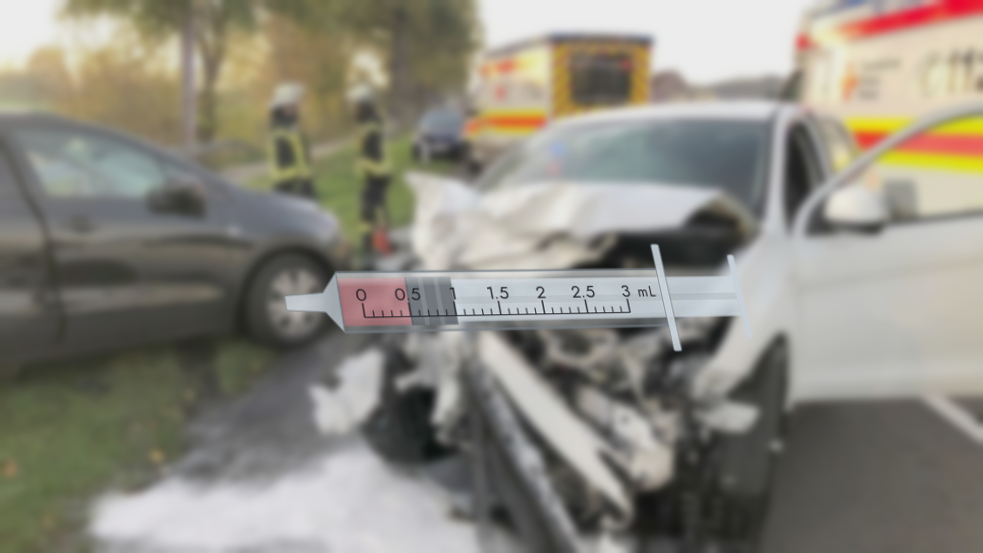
0.5 mL
